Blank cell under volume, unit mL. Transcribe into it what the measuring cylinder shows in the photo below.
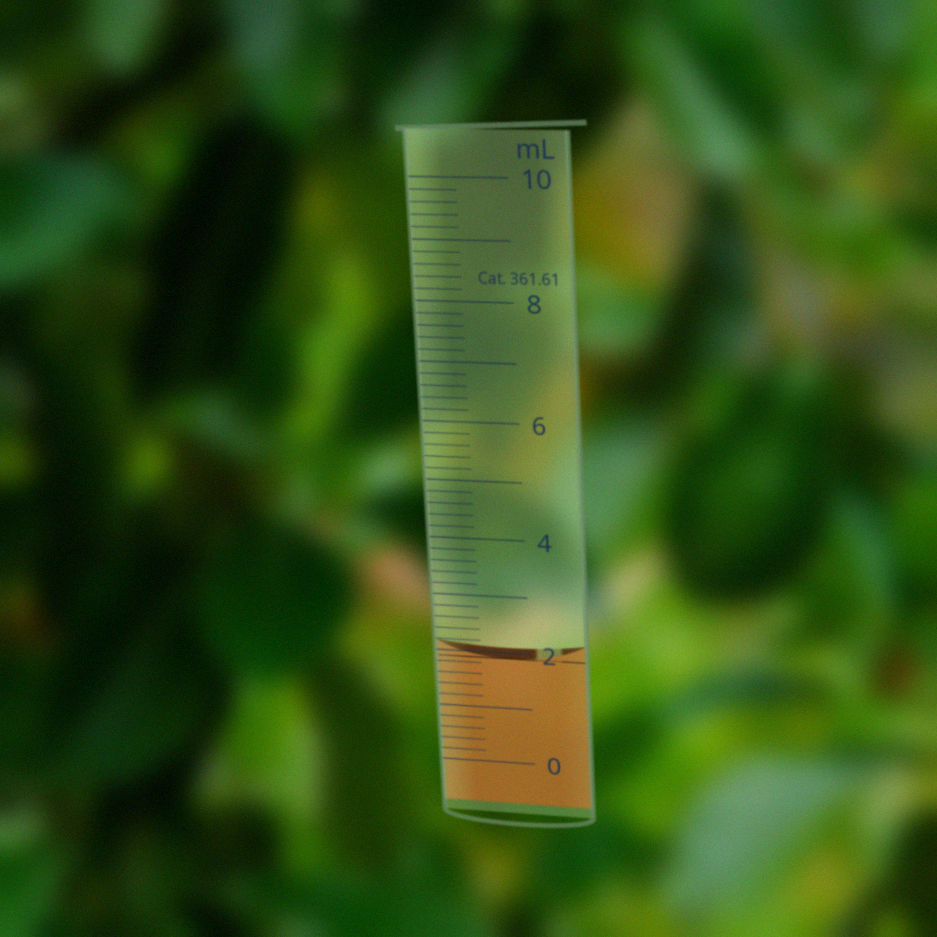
1.9 mL
